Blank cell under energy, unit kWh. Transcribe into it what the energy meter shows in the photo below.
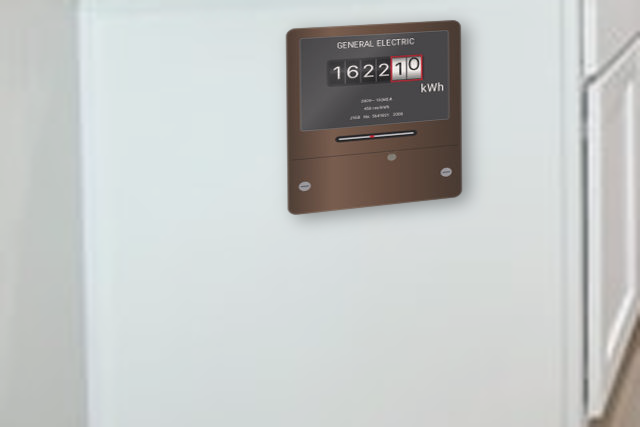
1622.10 kWh
